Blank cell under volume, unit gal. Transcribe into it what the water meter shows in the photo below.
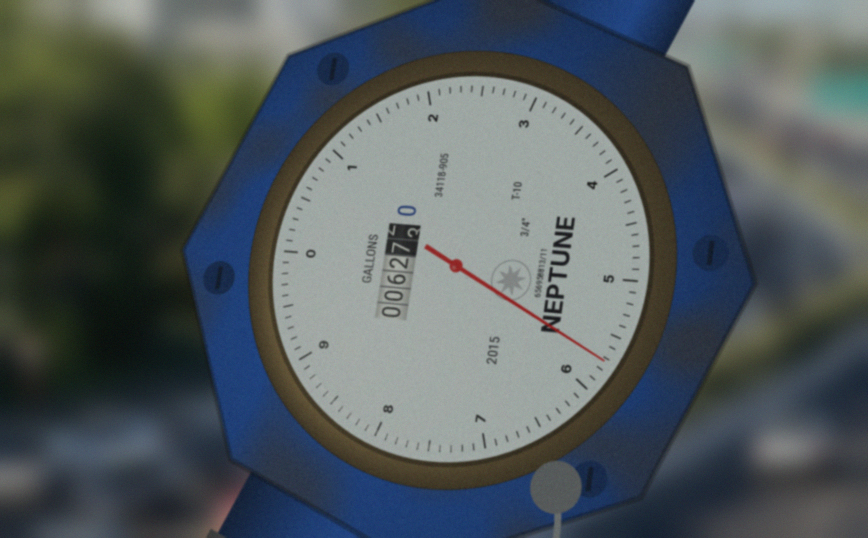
62725.7 gal
